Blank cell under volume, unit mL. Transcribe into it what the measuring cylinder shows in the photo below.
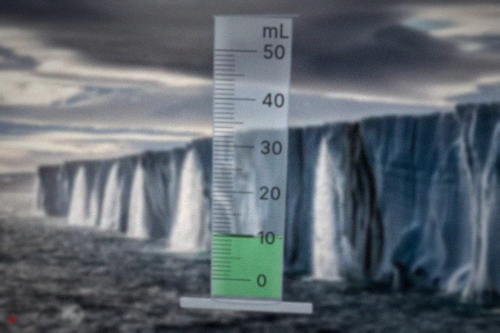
10 mL
